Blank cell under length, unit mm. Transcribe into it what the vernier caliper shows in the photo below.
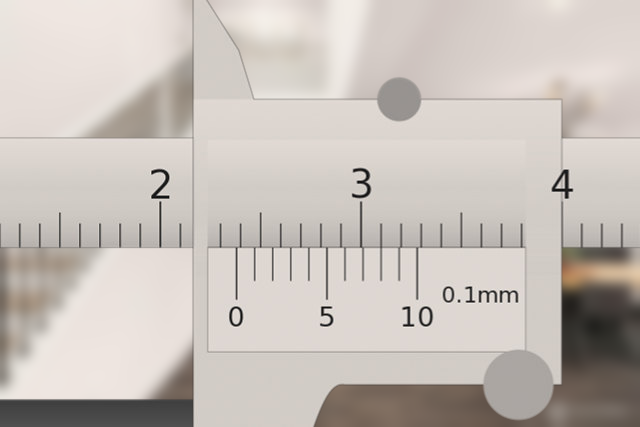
23.8 mm
